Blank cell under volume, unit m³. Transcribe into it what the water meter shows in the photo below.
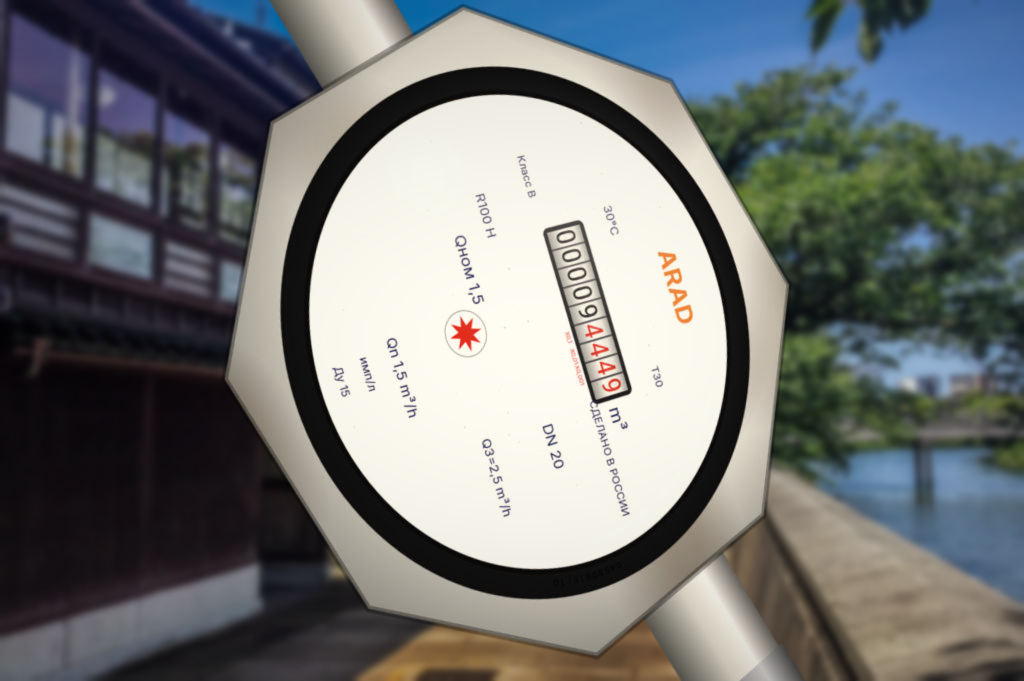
9.4449 m³
